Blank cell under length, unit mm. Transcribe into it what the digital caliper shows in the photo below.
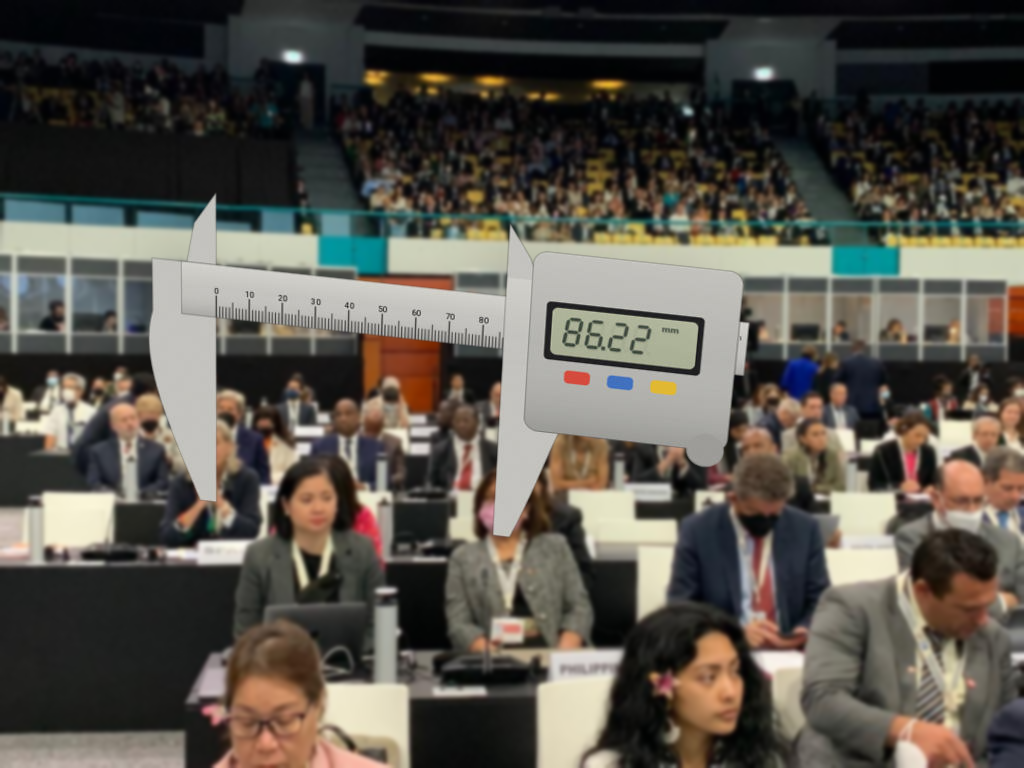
86.22 mm
